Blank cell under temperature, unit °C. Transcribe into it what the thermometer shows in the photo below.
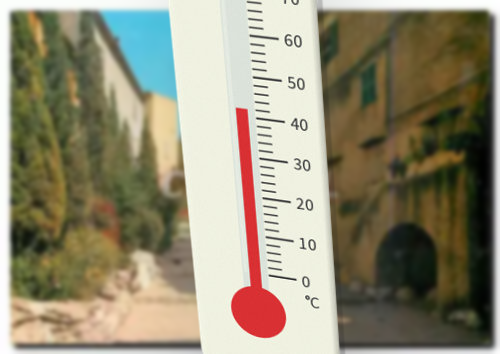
42 °C
